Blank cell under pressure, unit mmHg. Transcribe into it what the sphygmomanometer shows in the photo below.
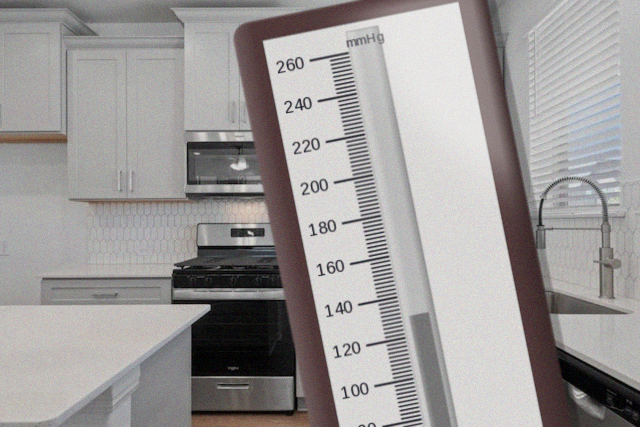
130 mmHg
